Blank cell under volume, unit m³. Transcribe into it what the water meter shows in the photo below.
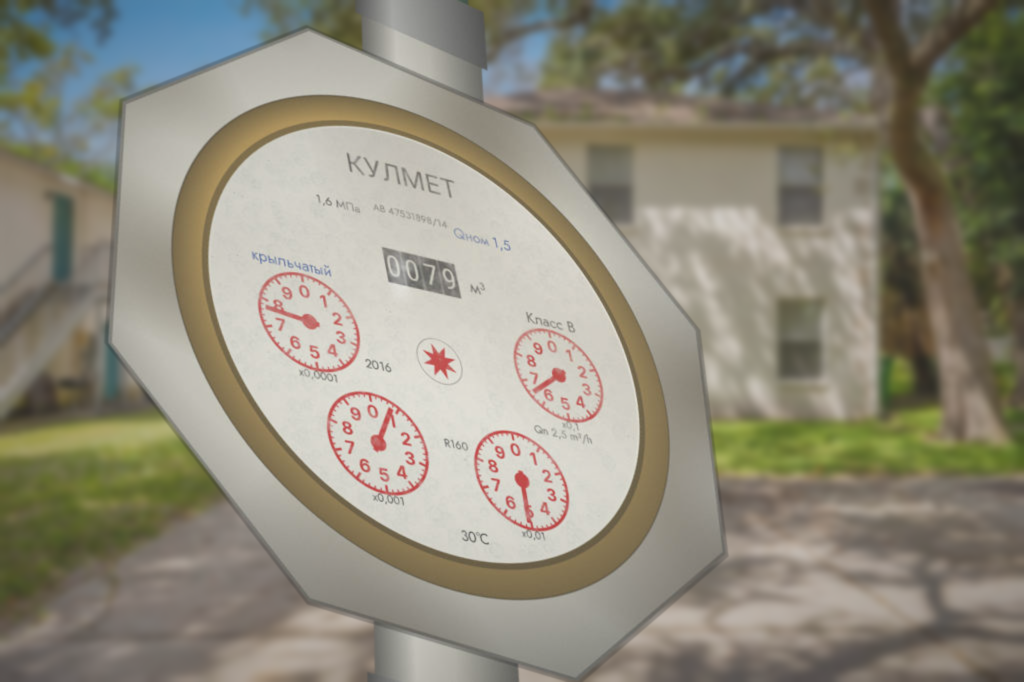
79.6507 m³
